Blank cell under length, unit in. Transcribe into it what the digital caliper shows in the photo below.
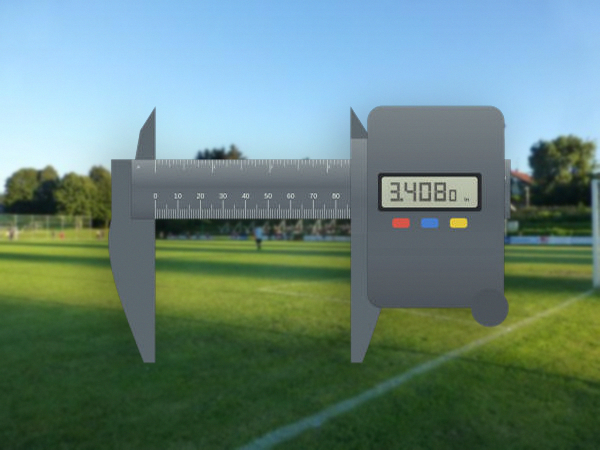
3.4080 in
